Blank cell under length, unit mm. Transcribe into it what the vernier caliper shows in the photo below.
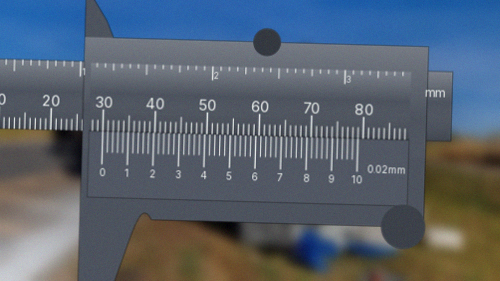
30.0 mm
